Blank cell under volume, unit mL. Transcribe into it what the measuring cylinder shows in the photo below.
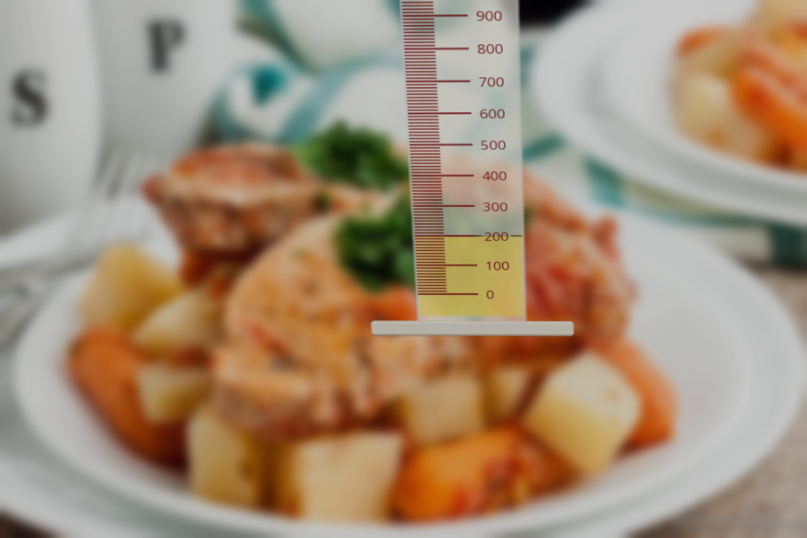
200 mL
